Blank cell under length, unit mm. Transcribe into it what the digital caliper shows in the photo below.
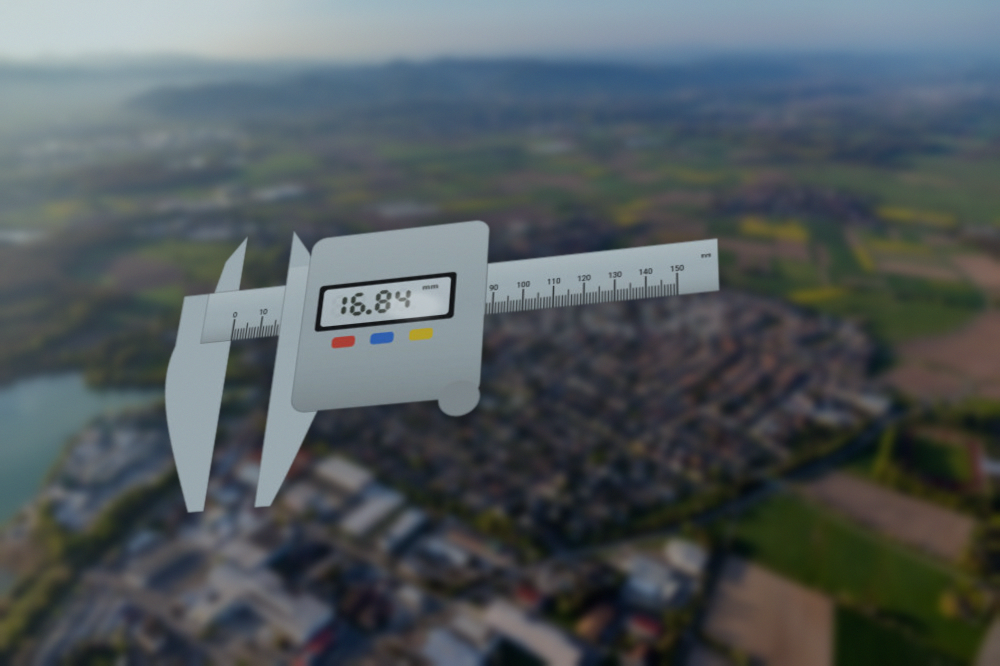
16.84 mm
